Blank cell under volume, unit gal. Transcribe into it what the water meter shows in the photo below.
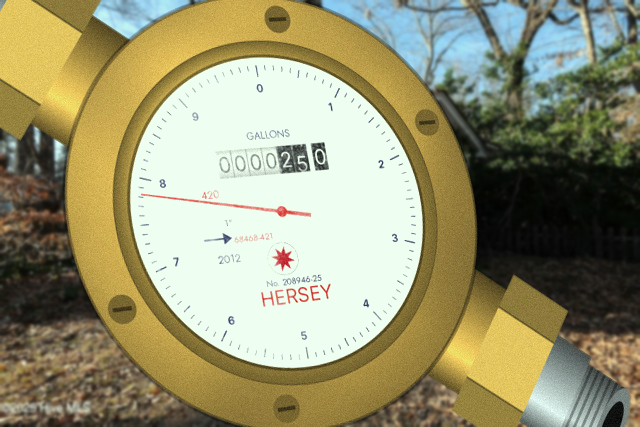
247.8 gal
